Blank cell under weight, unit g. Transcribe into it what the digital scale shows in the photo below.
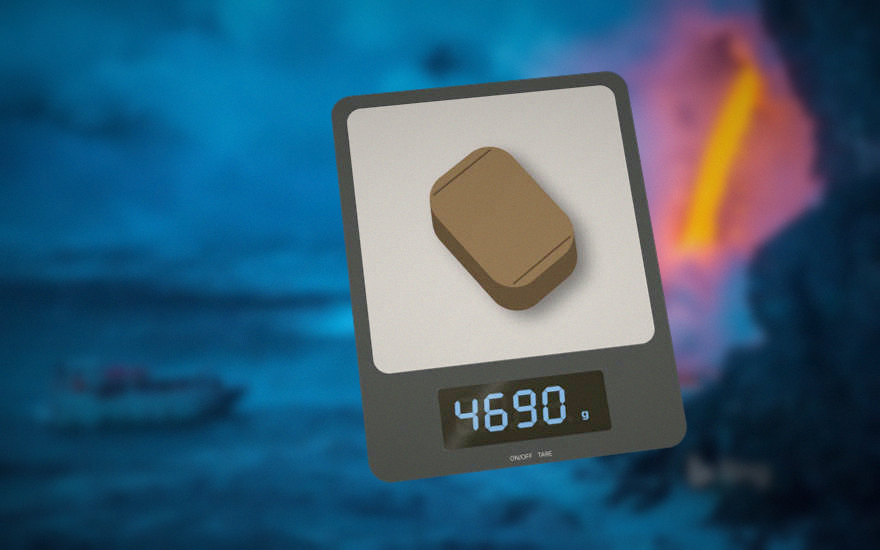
4690 g
